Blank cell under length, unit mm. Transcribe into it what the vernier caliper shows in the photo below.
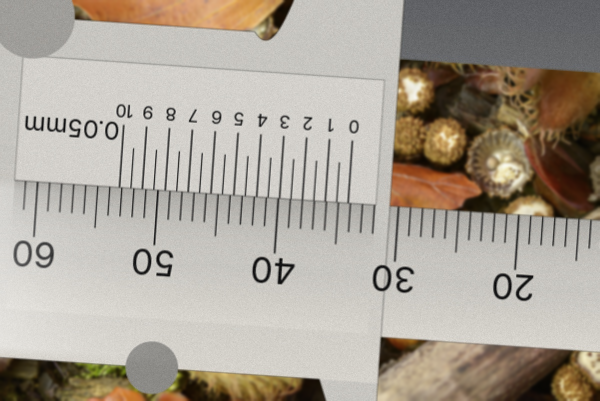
34.2 mm
